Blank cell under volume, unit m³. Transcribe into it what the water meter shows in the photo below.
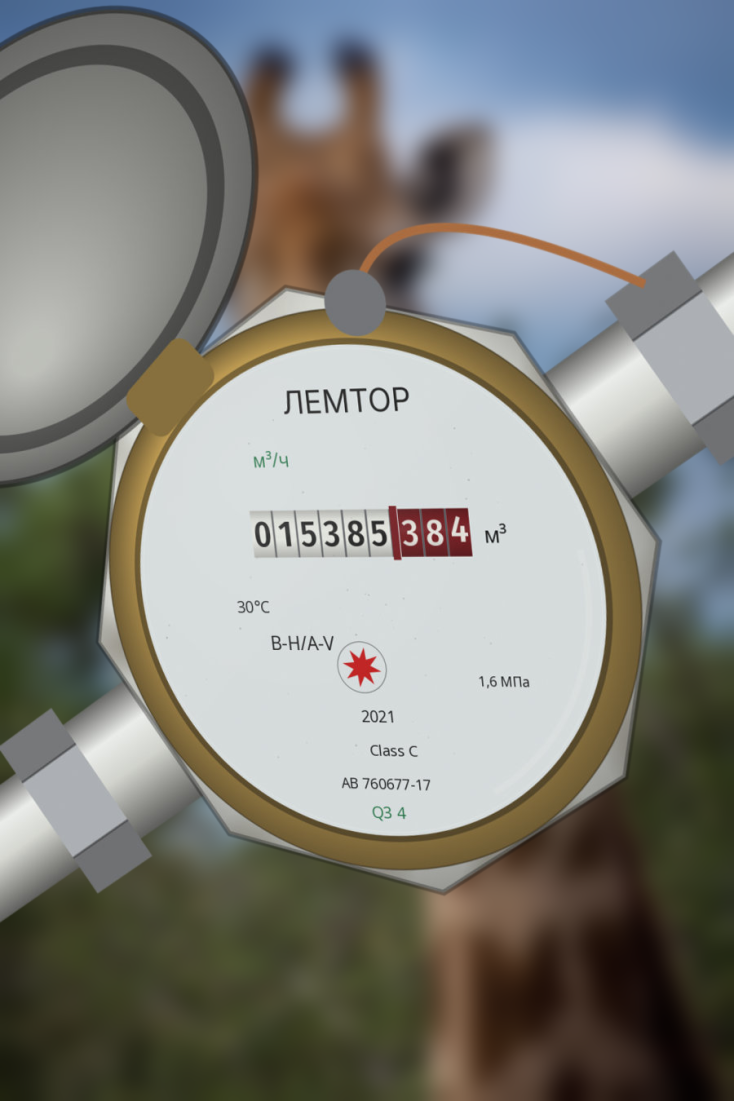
15385.384 m³
